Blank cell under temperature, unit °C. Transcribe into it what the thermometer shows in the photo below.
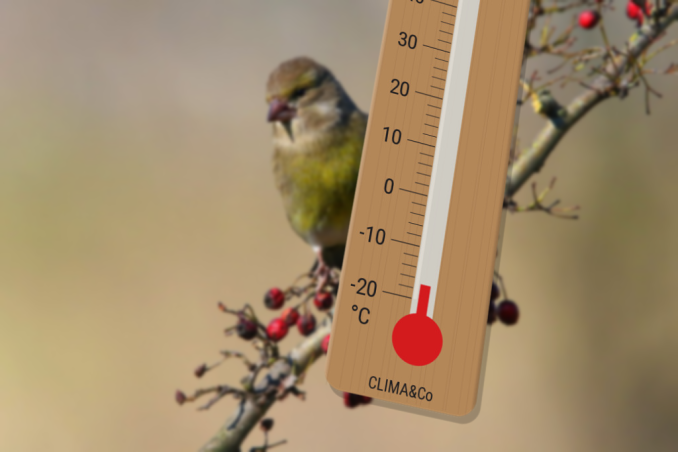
-17 °C
